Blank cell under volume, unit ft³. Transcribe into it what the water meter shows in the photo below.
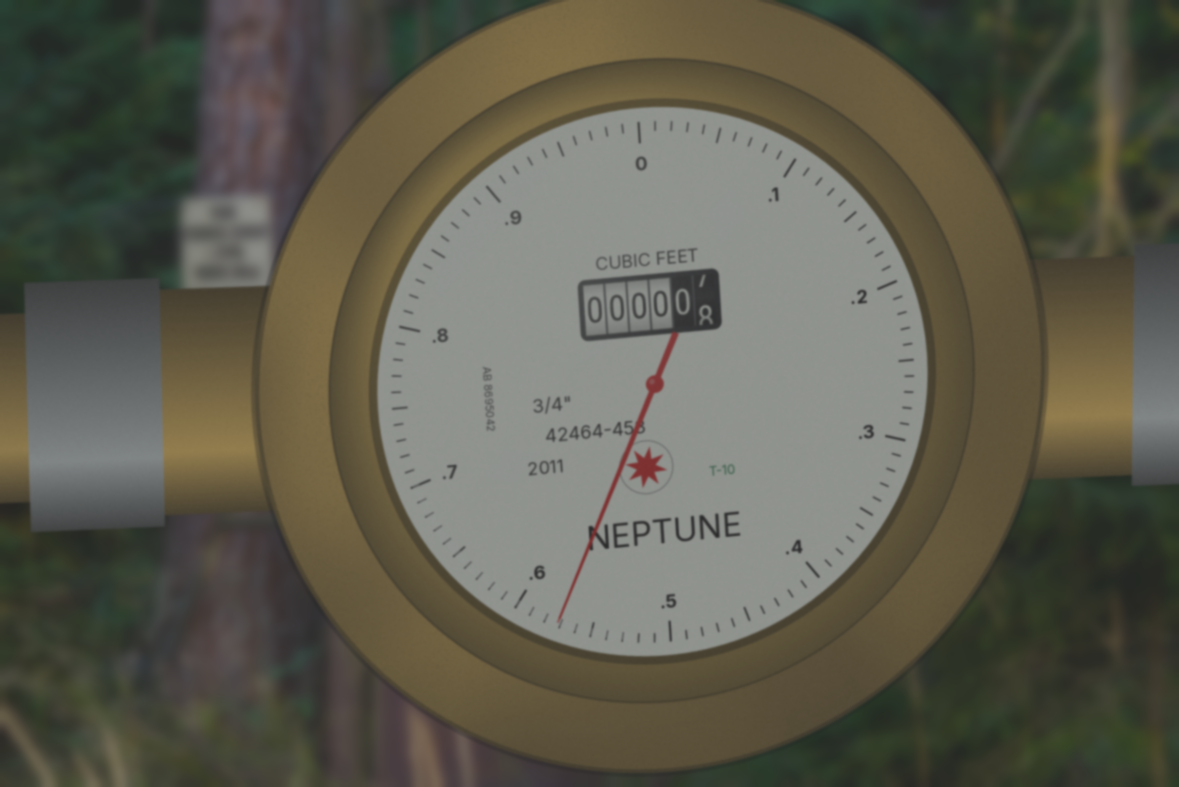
7.57 ft³
